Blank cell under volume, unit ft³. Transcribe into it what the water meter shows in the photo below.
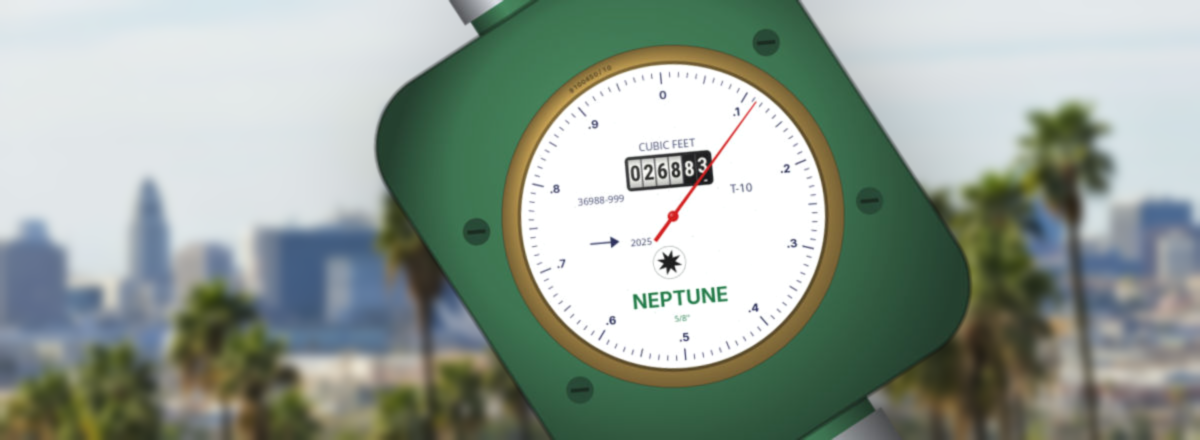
26883.11 ft³
